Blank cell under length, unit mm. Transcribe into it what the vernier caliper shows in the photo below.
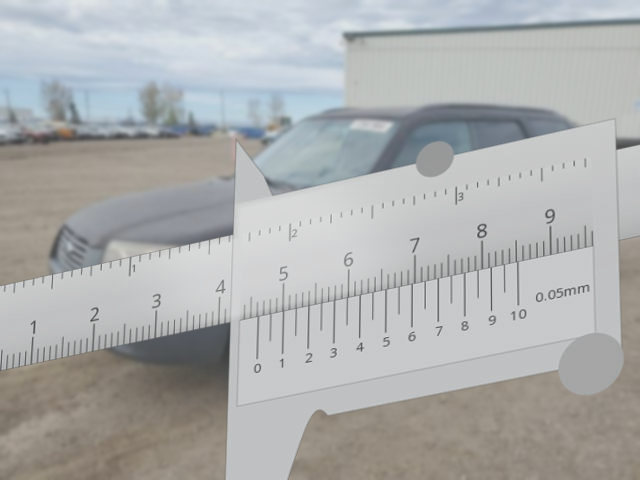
46.2 mm
